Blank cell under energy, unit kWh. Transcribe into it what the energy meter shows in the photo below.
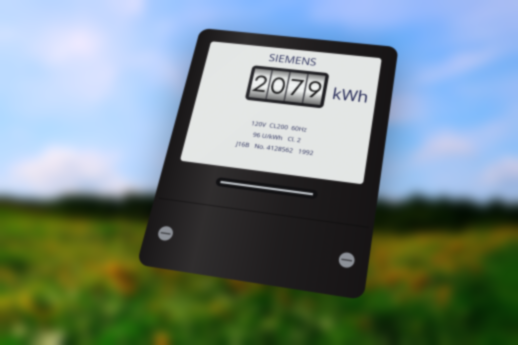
2079 kWh
